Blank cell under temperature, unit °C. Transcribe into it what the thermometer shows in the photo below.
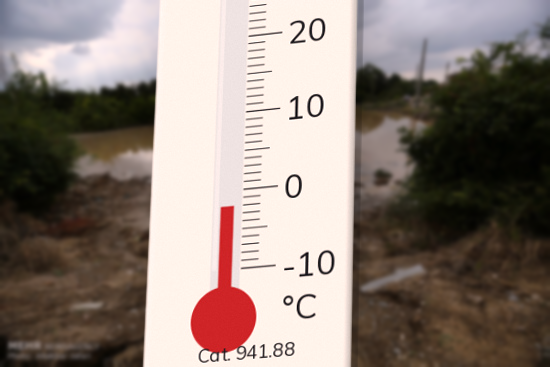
-2 °C
